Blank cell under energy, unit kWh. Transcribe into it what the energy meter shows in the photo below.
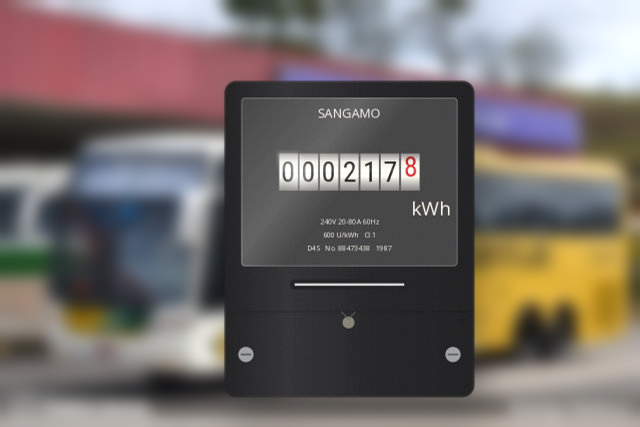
217.8 kWh
